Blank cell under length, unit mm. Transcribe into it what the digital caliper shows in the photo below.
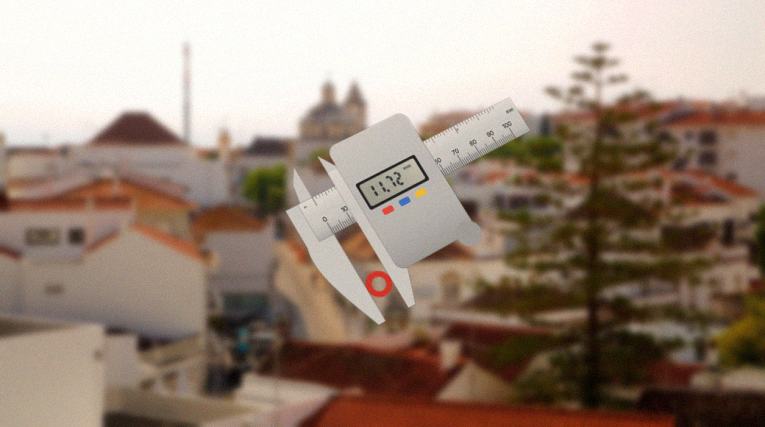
11.72 mm
